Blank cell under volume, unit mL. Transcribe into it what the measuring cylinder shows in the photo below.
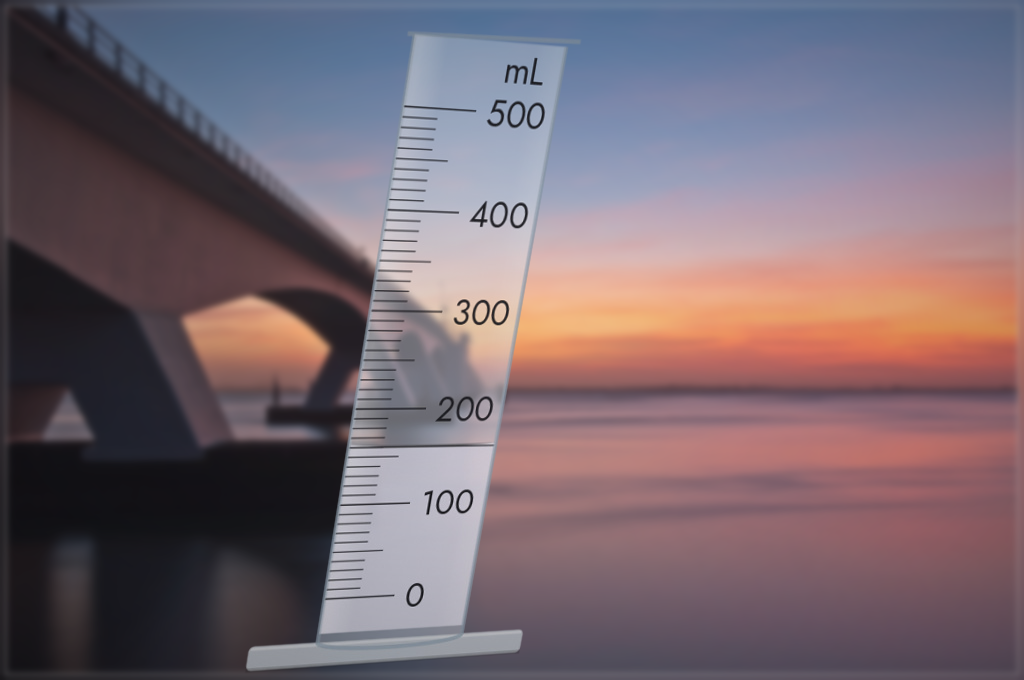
160 mL
